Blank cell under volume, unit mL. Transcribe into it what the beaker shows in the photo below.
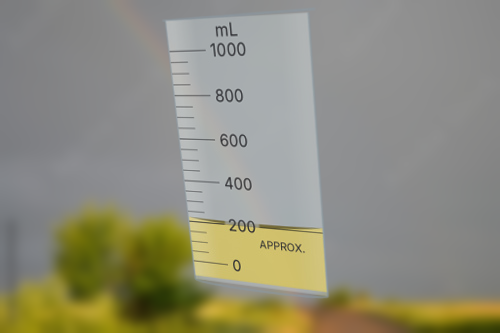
200 mL
